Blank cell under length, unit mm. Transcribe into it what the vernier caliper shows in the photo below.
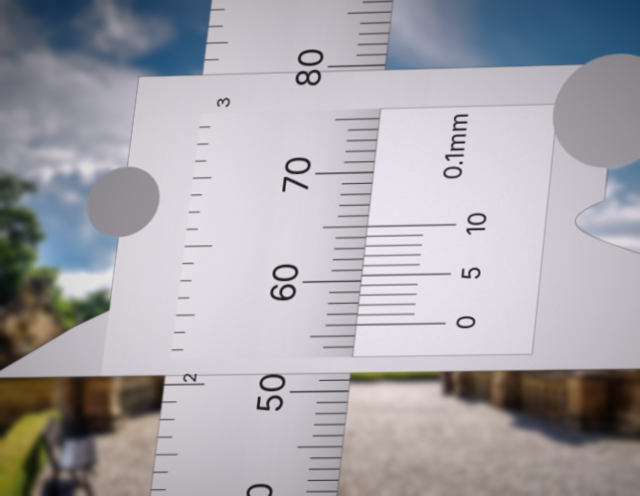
56.0 mm
